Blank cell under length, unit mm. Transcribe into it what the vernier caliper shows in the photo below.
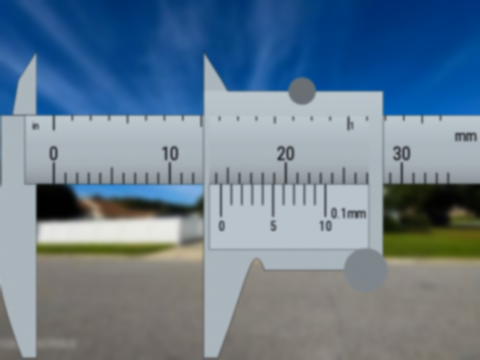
14.4 mm
